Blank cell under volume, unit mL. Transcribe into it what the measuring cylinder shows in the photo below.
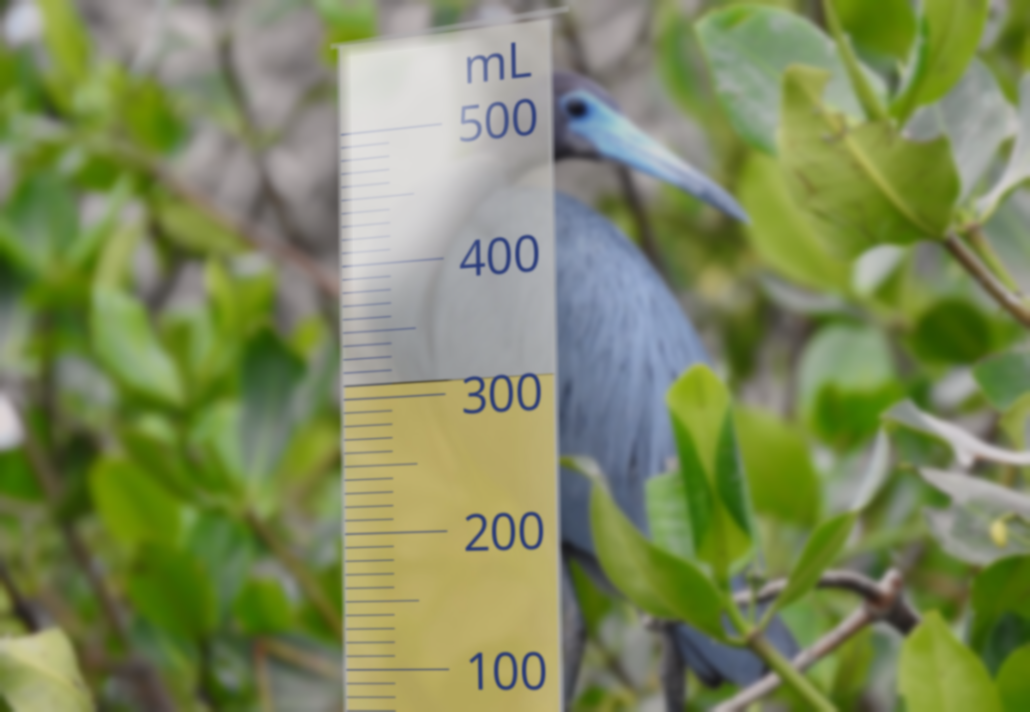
310 mL
